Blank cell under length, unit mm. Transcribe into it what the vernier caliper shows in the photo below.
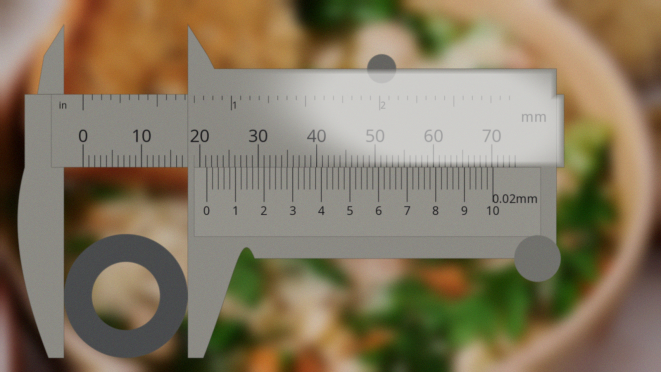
21.2 mm
